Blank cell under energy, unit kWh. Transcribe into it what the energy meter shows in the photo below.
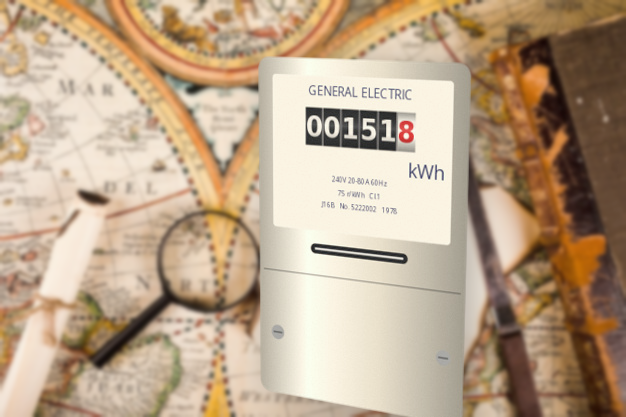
151.8 kWh
